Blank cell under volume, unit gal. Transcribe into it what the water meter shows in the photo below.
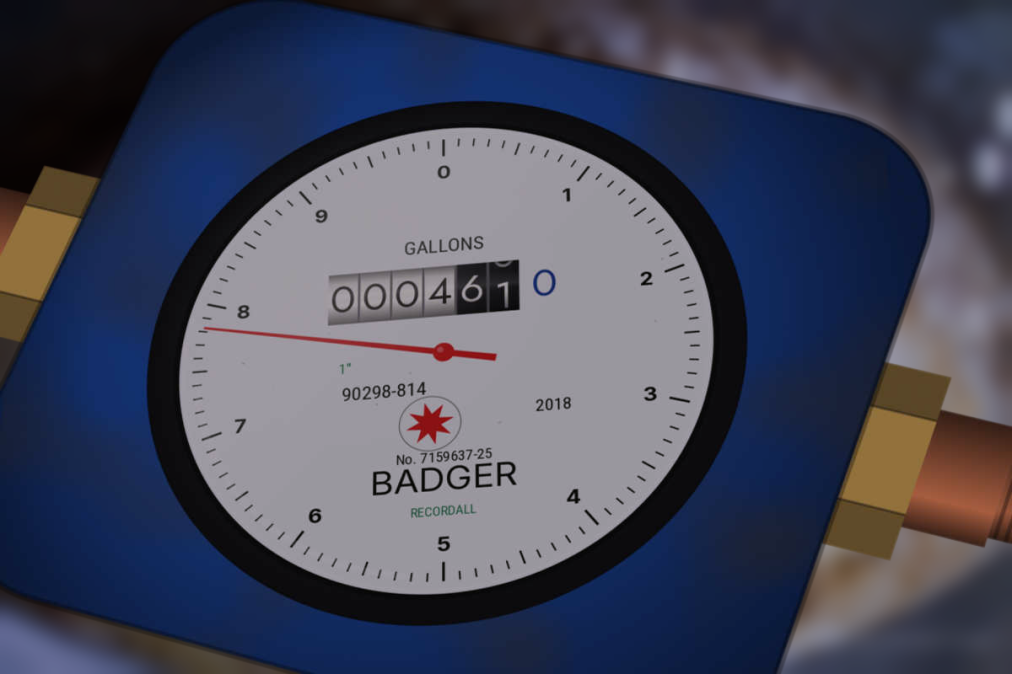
4607.8 gal
